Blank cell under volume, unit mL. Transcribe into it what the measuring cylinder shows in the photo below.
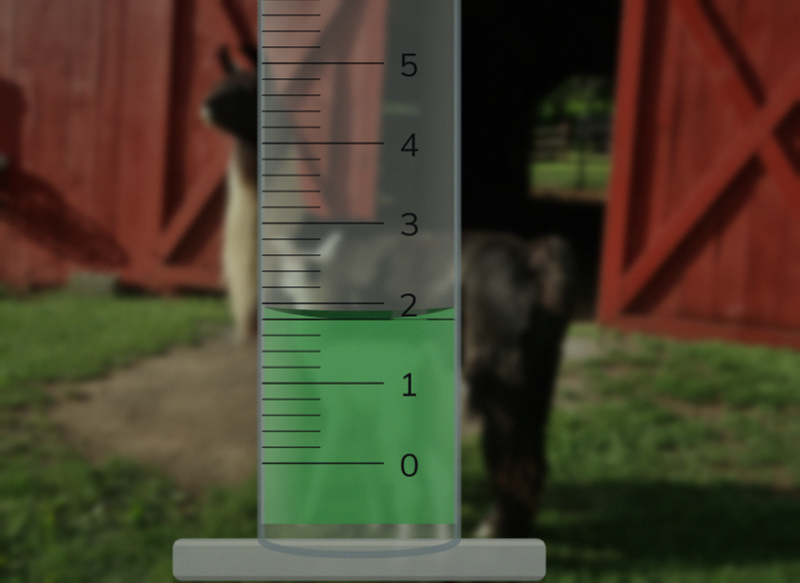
1.8 mL
